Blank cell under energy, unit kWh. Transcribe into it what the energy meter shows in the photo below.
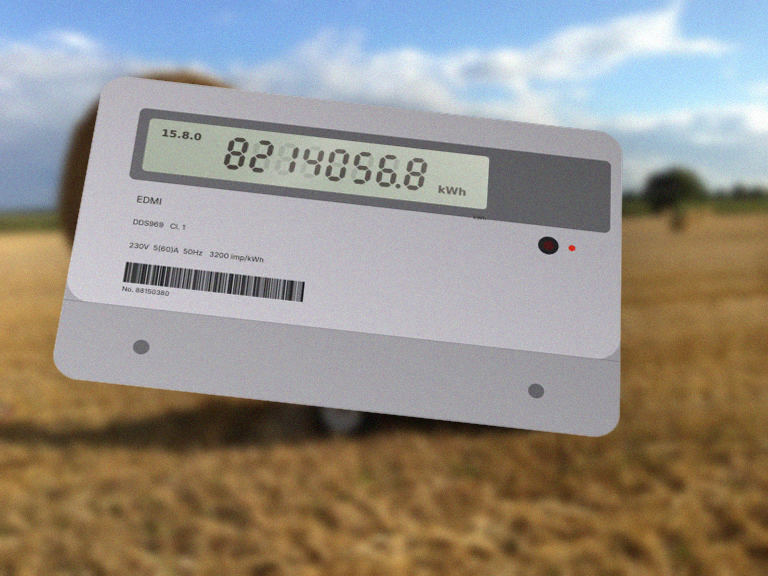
8214056.8 kWh
